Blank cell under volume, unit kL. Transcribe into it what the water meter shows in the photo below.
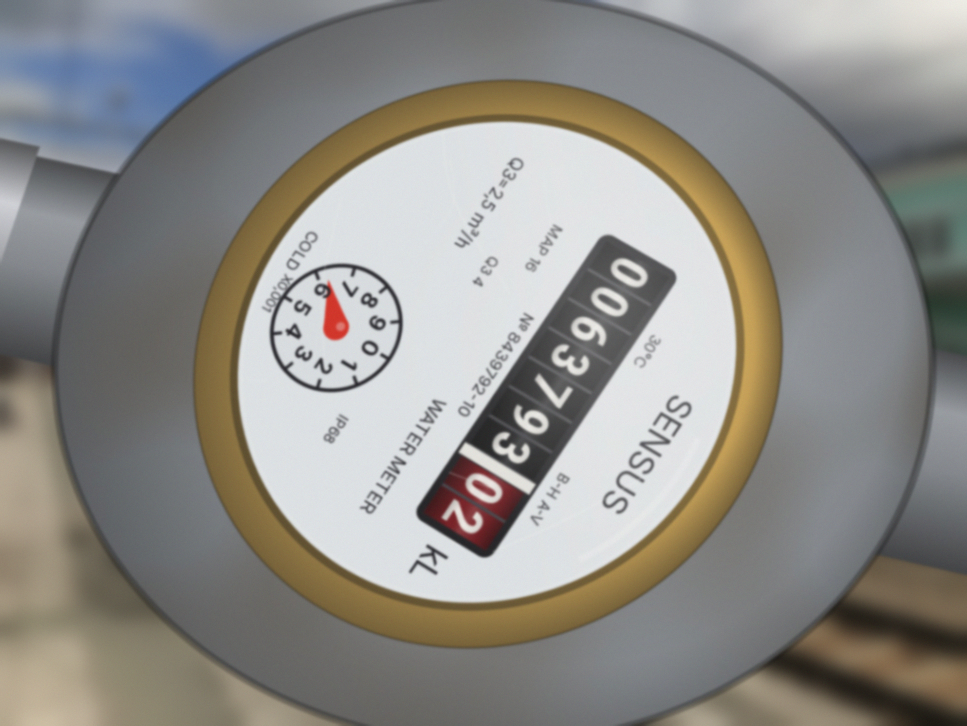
63793.026 kL
